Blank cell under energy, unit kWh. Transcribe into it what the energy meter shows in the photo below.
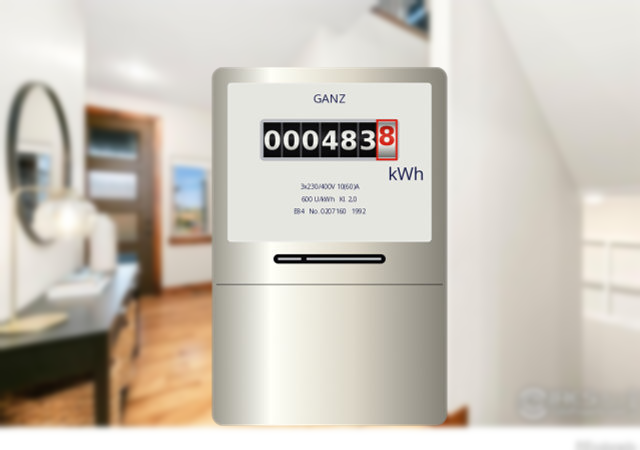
483.8 kWh
